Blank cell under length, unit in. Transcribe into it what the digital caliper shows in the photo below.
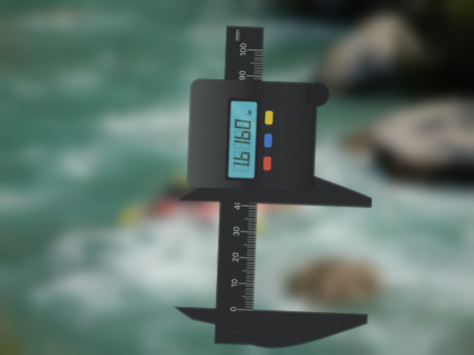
1.6160 in
